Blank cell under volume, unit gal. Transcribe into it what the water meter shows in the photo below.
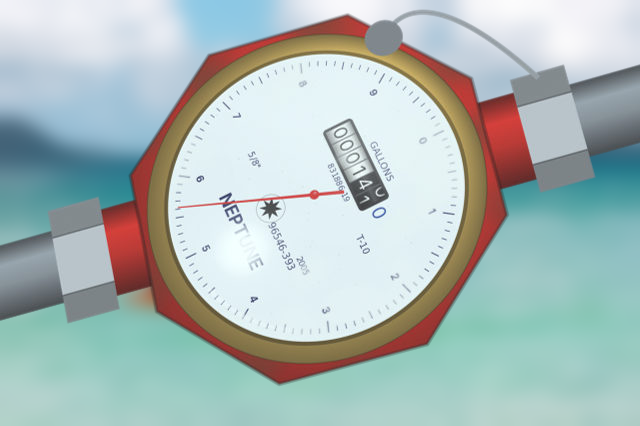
1405.6 gal
